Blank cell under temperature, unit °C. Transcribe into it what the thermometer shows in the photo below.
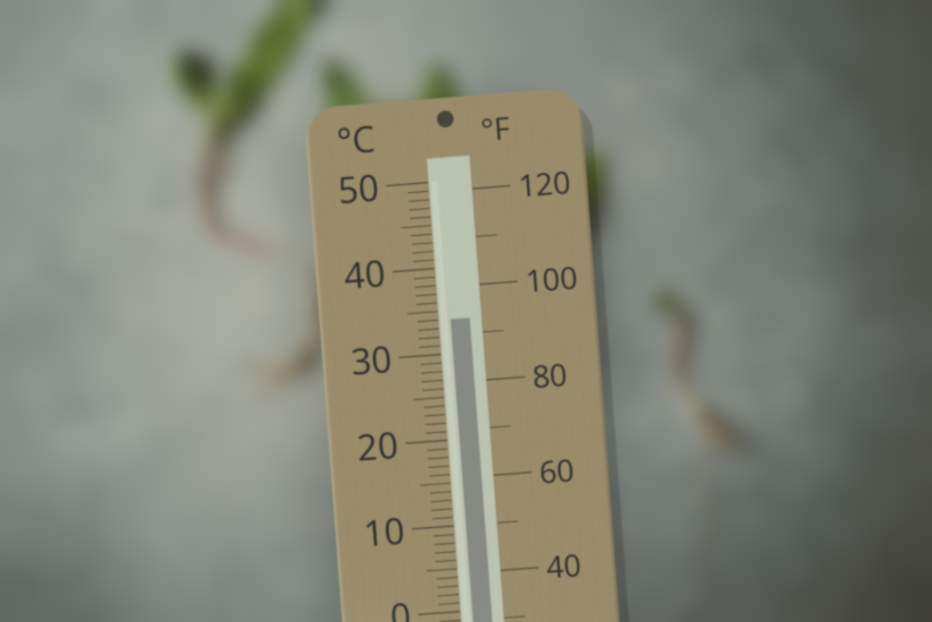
34 °C
